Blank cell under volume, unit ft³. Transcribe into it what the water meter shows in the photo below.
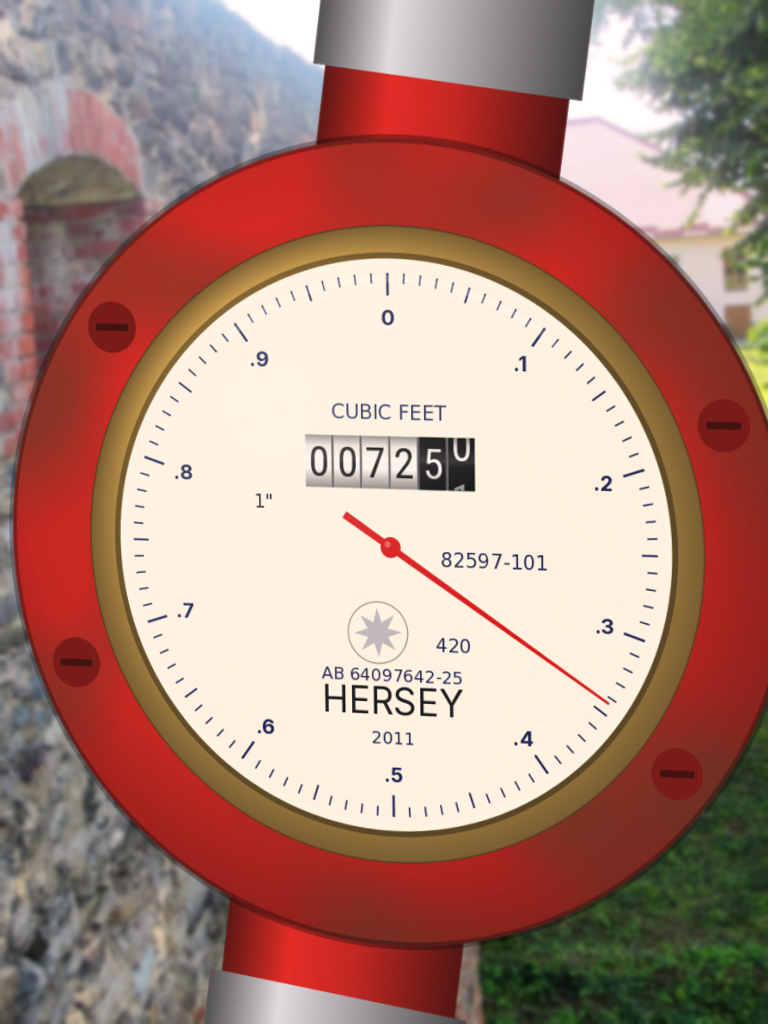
7250.34 ft³
